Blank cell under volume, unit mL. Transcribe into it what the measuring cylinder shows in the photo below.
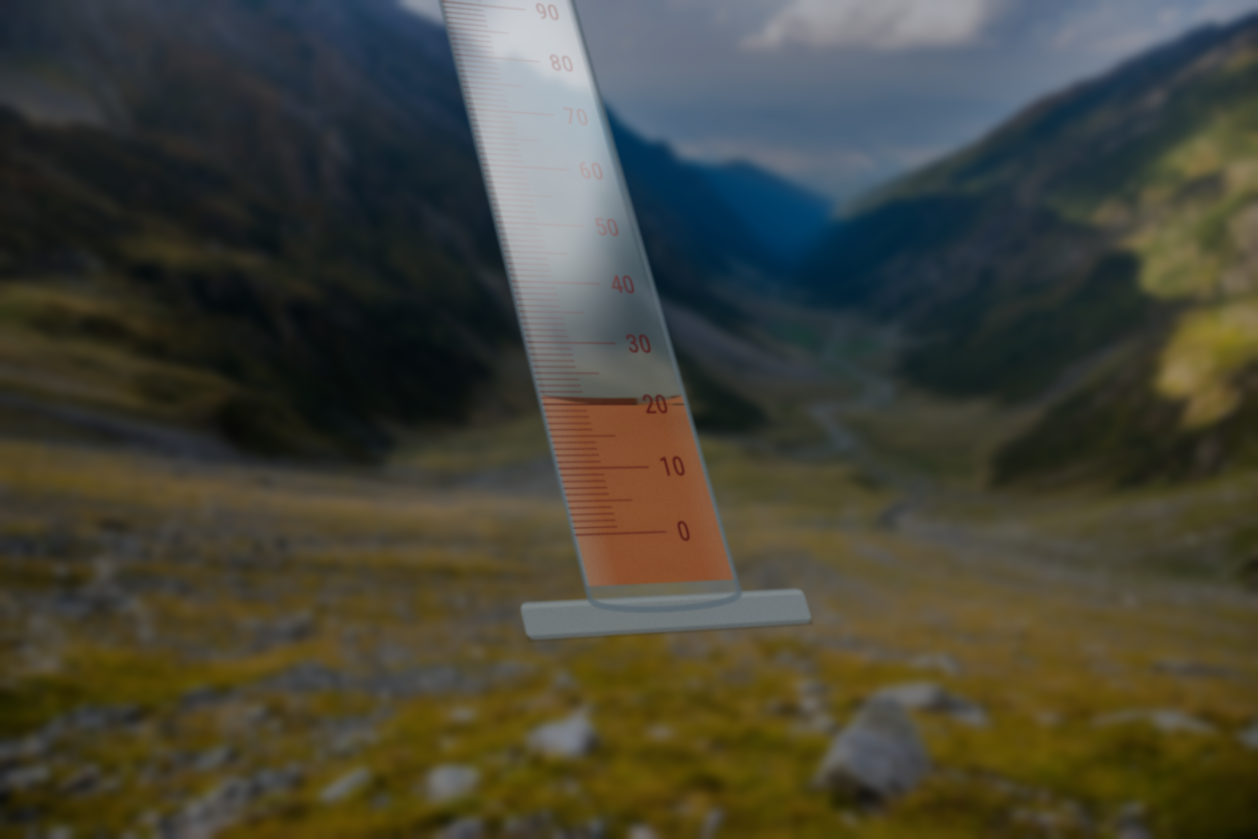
20 mL
